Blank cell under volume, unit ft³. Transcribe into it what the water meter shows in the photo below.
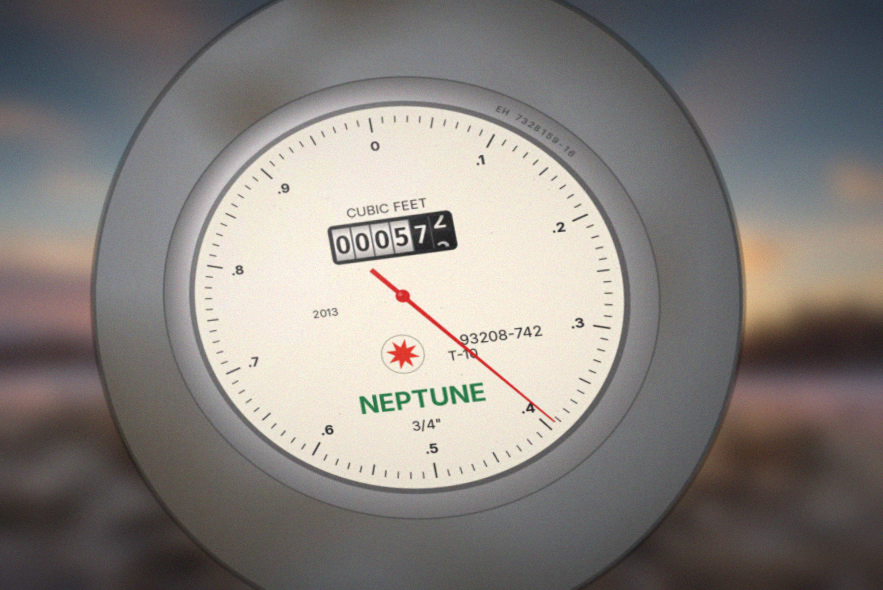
572.39 ft³
